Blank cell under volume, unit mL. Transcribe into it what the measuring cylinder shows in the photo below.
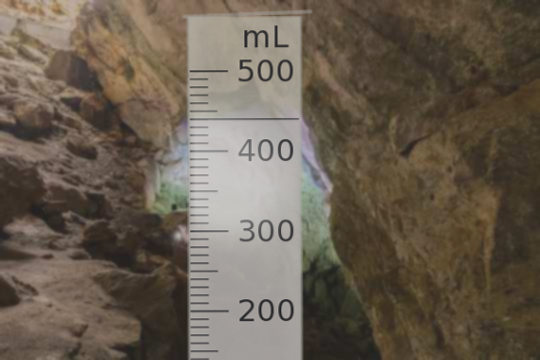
440 mL
